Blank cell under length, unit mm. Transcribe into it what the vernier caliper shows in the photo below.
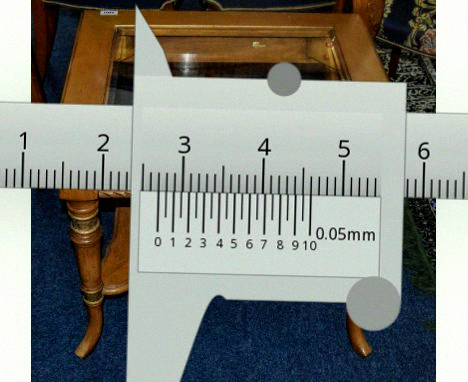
27.0 mm
